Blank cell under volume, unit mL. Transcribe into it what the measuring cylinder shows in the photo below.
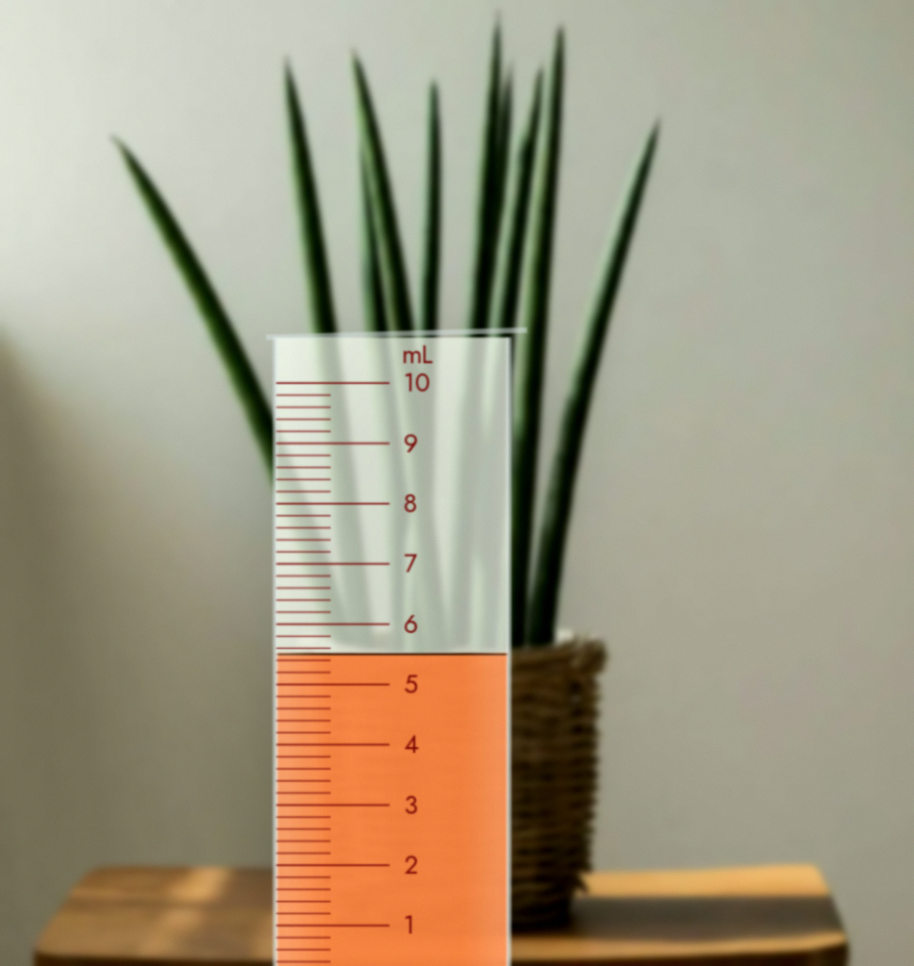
5.5 mL
